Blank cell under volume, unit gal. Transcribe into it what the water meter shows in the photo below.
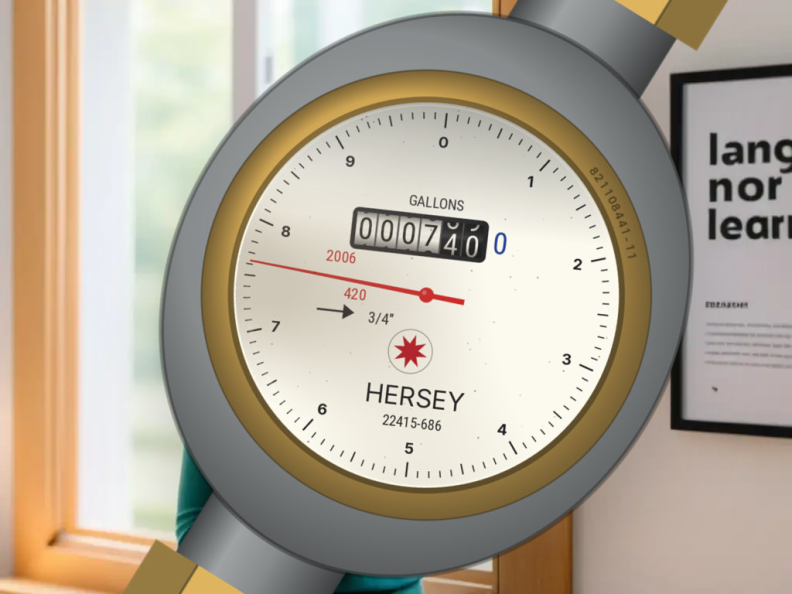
7397.6 gal
